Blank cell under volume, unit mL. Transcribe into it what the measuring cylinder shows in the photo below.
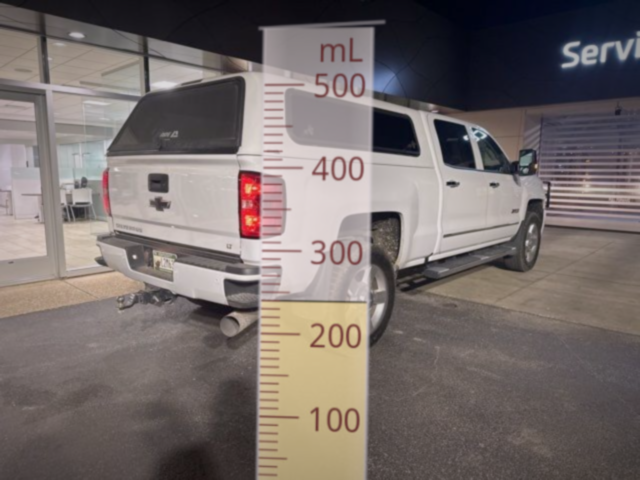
240 mL
